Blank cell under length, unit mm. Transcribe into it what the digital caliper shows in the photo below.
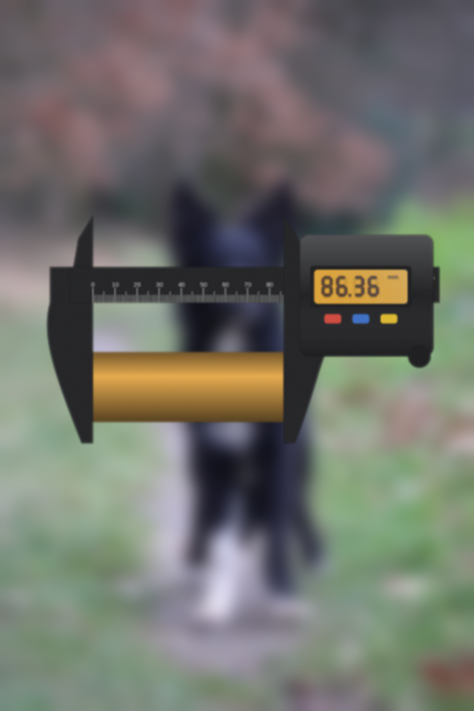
86.36 mm
